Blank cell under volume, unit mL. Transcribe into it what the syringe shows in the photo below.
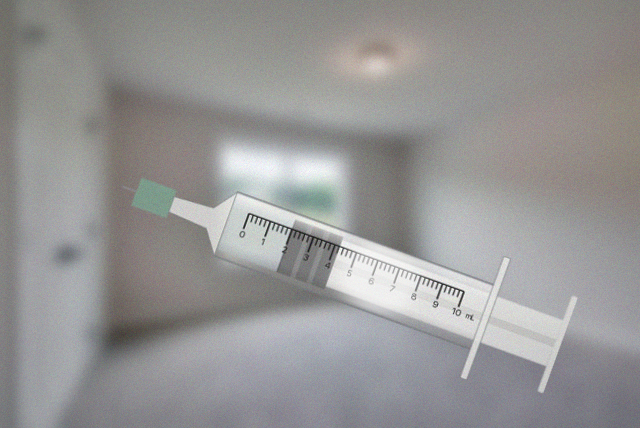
2 mL
